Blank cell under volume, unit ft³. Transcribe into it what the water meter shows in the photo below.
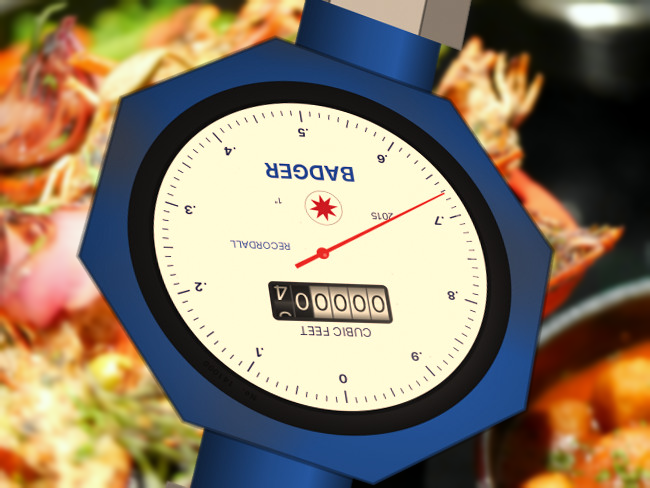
3.67 ft³
